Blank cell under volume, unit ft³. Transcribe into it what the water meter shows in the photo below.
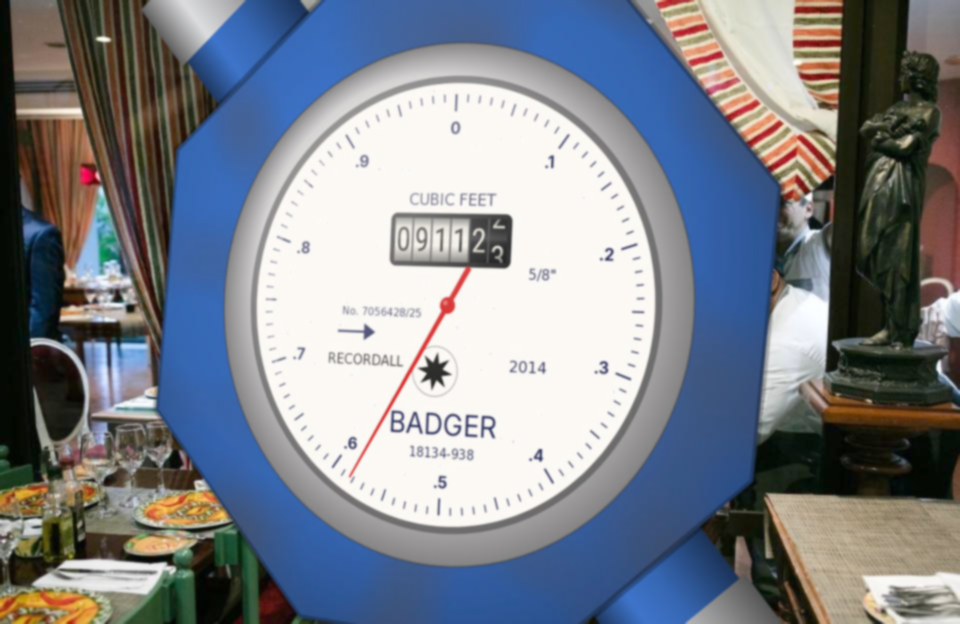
91122.58 ft³
